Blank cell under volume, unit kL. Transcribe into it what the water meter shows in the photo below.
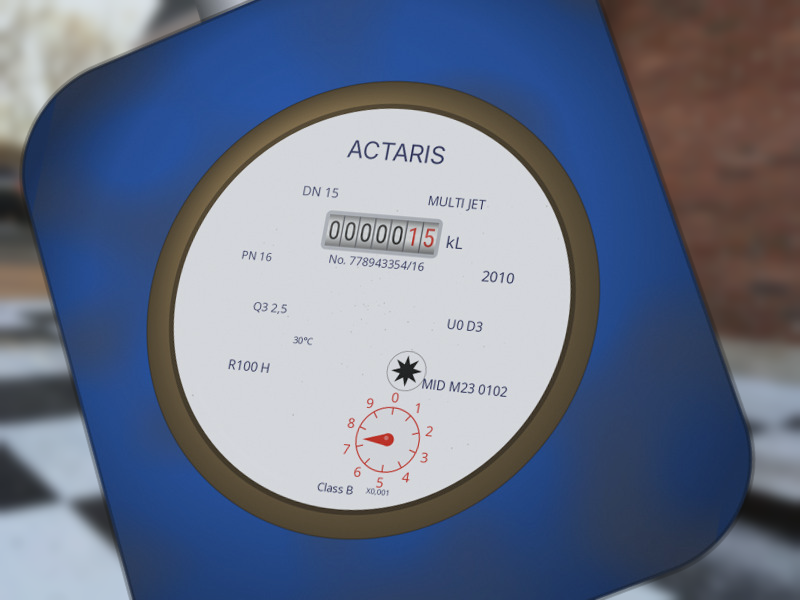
0.157 kL
